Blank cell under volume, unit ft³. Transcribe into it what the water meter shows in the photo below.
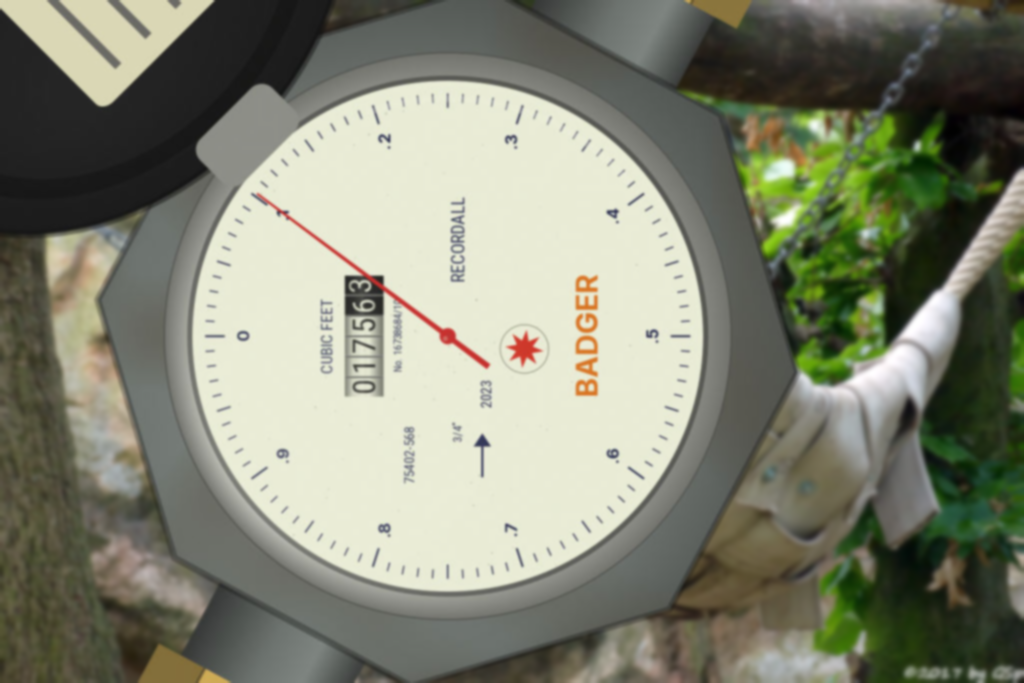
17563.10 ft³
